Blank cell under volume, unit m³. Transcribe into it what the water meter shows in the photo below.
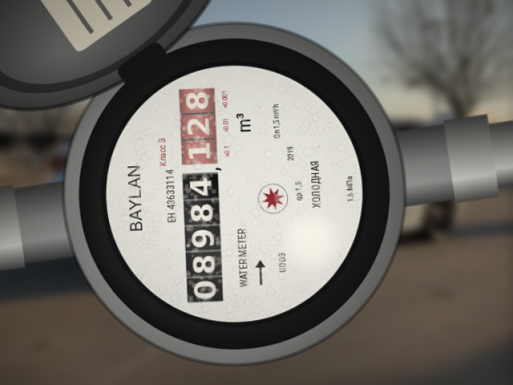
8984.128 m³
